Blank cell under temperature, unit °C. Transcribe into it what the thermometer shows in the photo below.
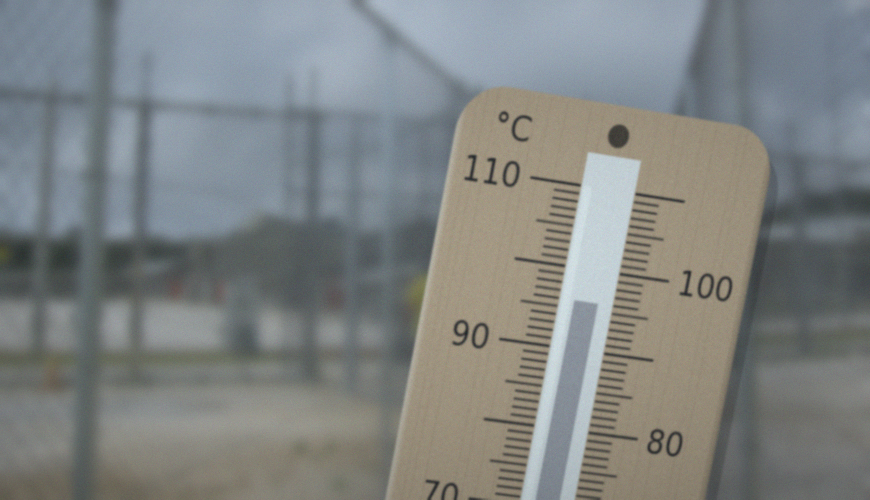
96 °C
